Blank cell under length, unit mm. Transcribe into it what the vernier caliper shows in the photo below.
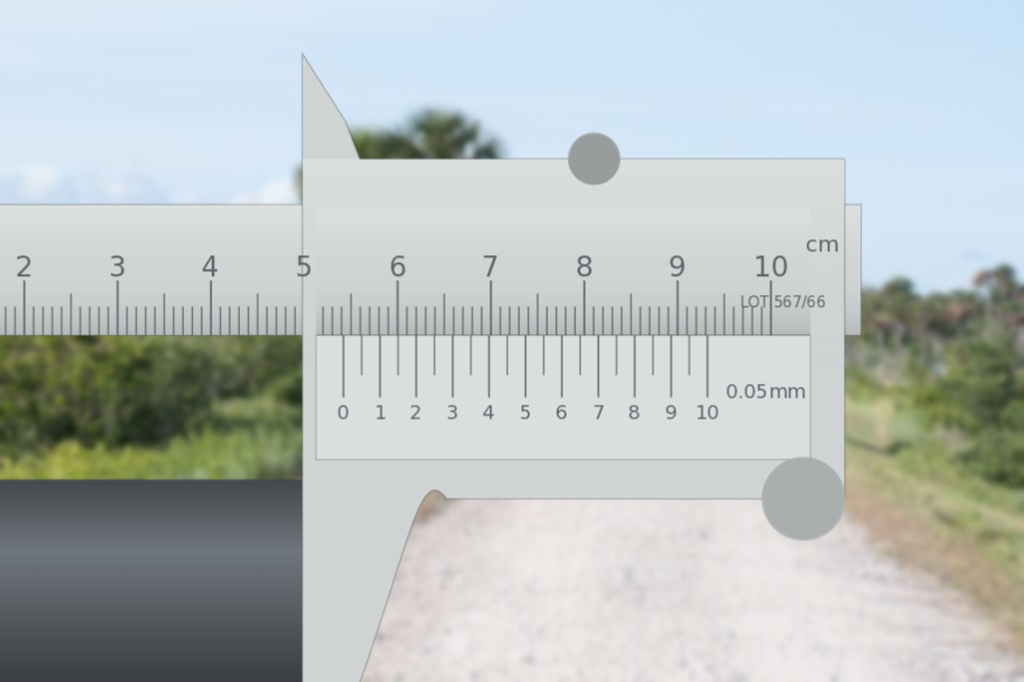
54.2 mm
